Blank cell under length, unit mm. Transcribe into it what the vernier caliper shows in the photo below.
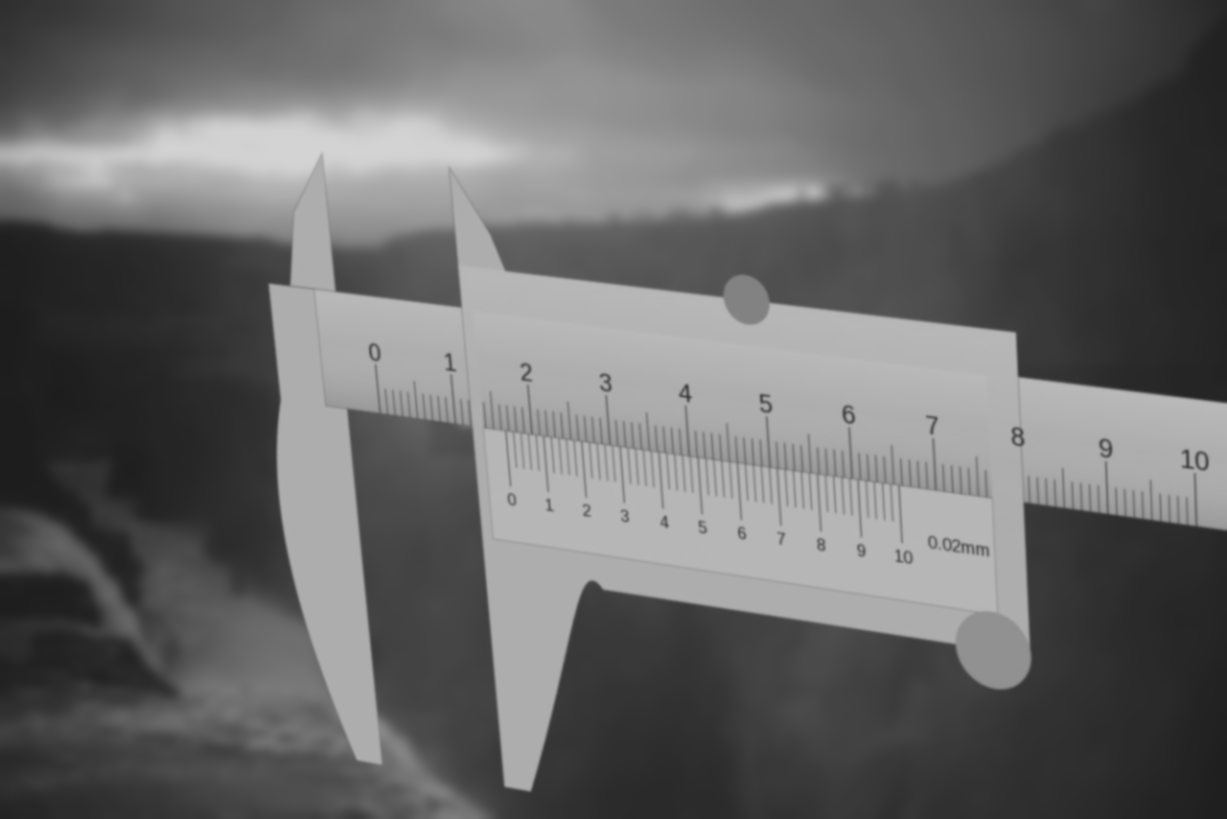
16.6 mm
